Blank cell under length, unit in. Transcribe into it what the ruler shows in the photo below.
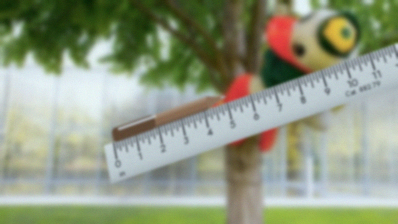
5 in
